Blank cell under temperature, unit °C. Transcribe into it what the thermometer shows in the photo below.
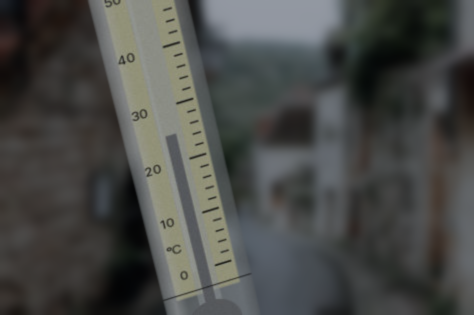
25 °C
